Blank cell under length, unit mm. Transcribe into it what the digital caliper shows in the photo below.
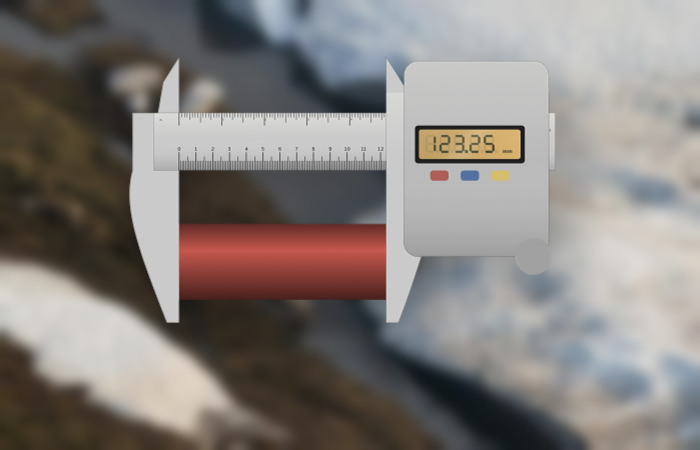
123.25 mm
